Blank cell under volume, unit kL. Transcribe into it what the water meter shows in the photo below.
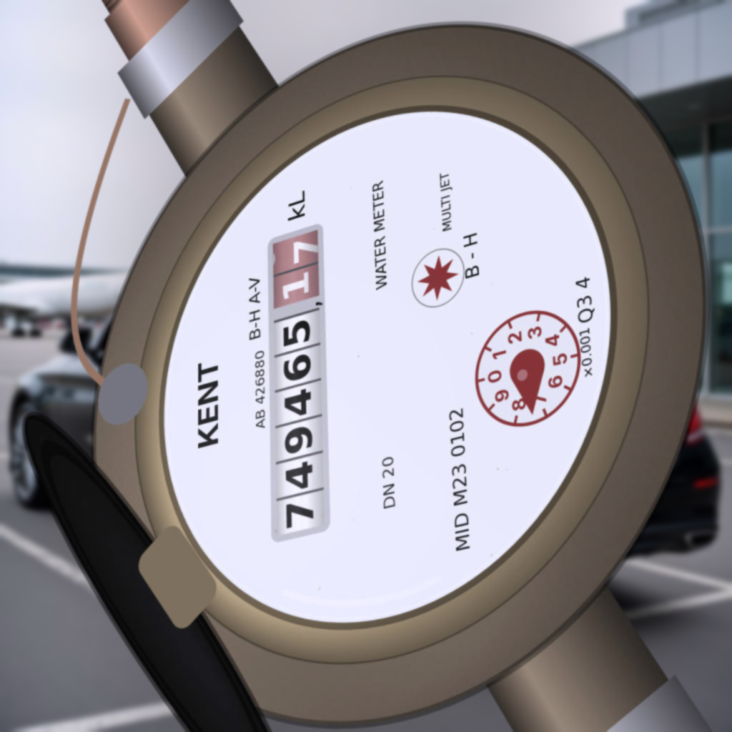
749465.167 kL
